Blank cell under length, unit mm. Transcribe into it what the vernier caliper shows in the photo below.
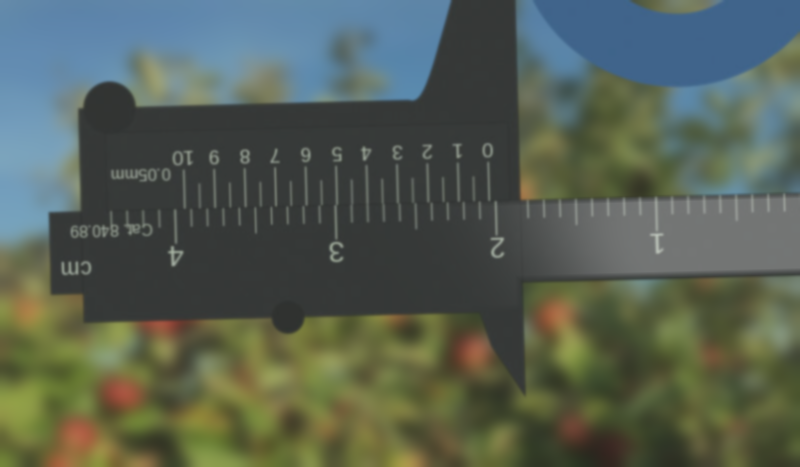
20.4 mm
